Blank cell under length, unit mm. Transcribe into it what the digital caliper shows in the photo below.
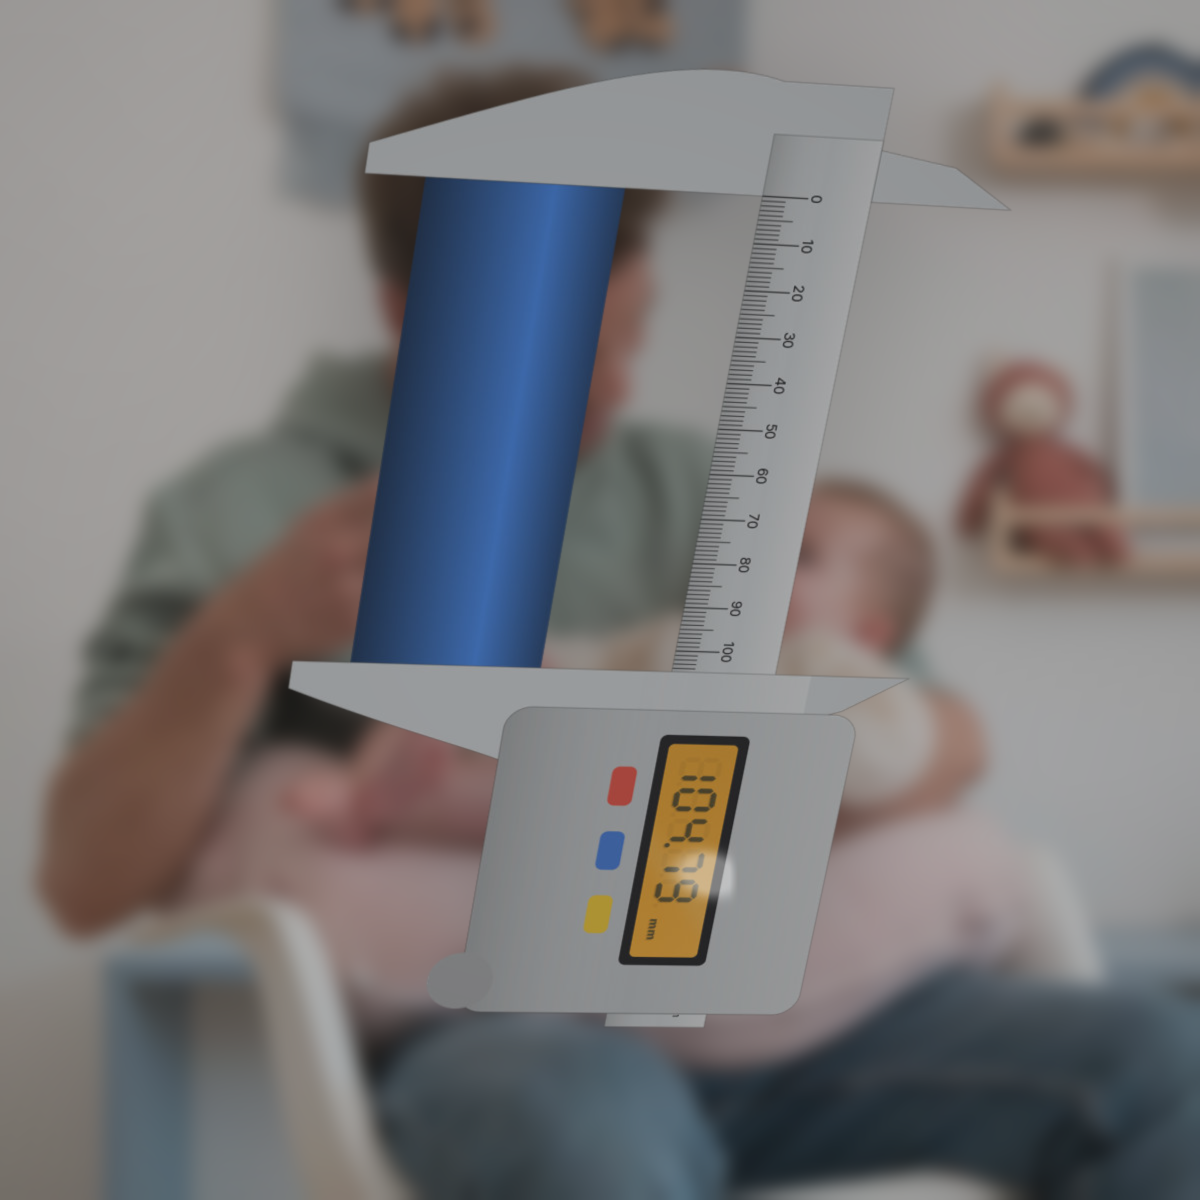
104.79 mm
